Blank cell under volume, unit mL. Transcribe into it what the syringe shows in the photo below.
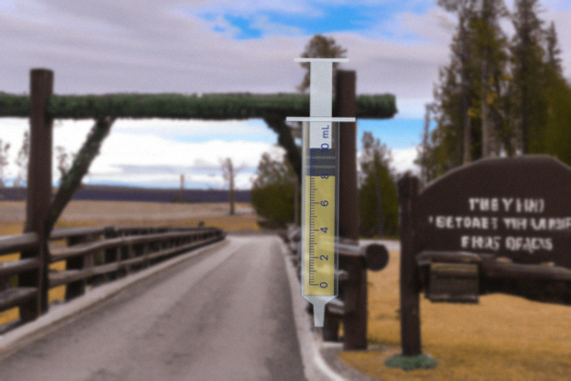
8 mL
